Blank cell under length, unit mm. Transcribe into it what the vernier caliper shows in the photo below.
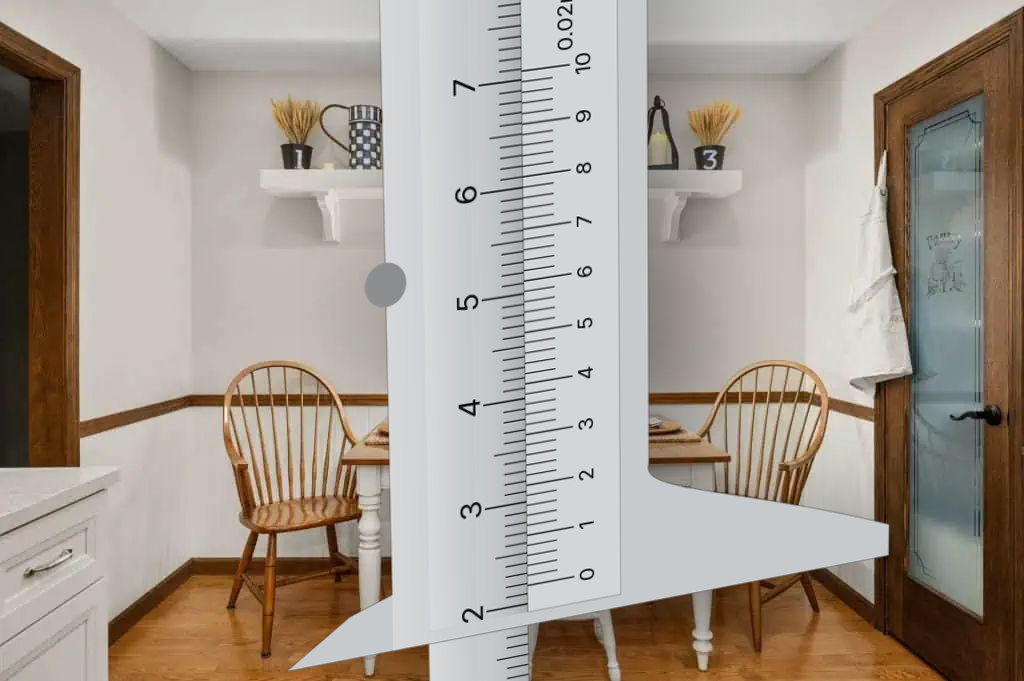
21.8 mm
